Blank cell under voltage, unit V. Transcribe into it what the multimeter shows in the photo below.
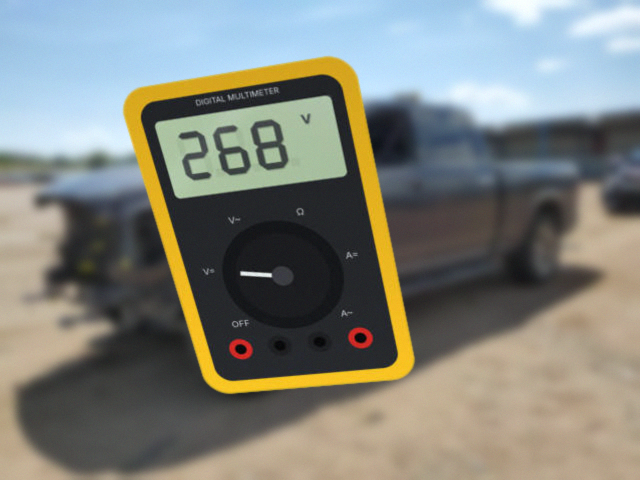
268 V
